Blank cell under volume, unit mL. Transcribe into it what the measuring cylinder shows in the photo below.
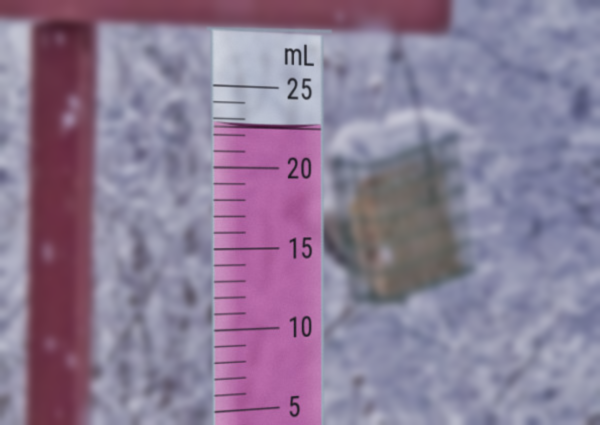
22.5 mL
